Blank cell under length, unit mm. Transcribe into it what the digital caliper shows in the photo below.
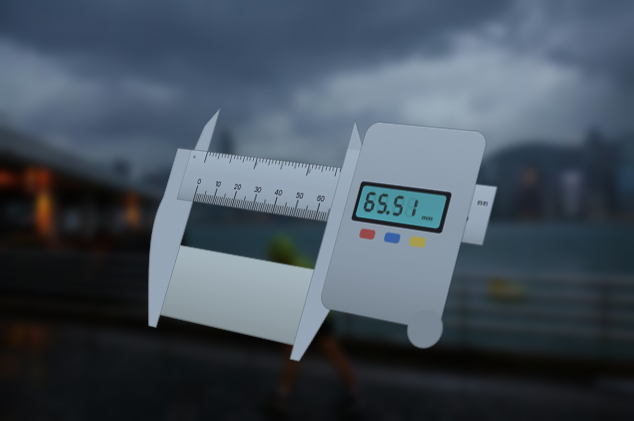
65.51 mm
